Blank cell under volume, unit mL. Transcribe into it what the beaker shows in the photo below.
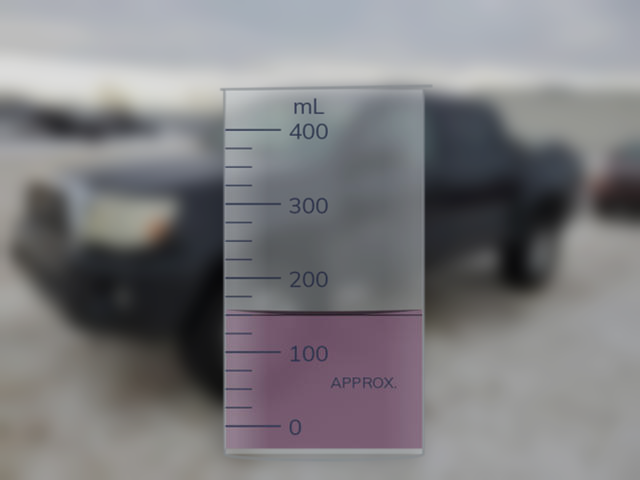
150 mL
